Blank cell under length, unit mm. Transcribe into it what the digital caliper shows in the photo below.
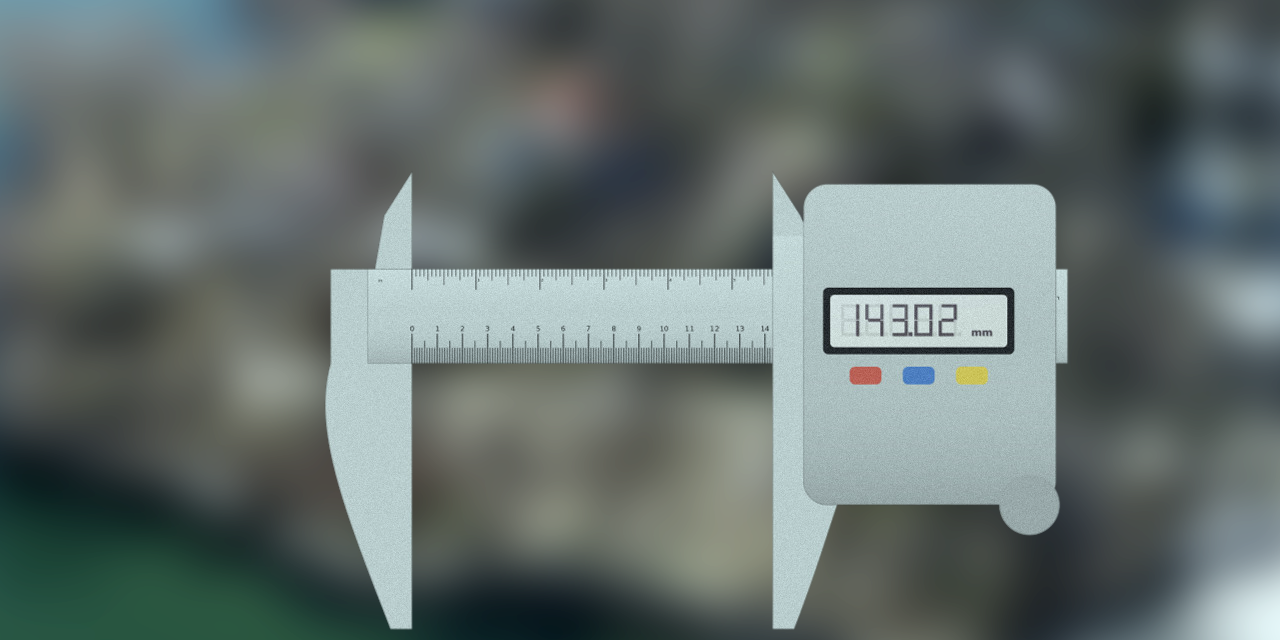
143.02 mm
